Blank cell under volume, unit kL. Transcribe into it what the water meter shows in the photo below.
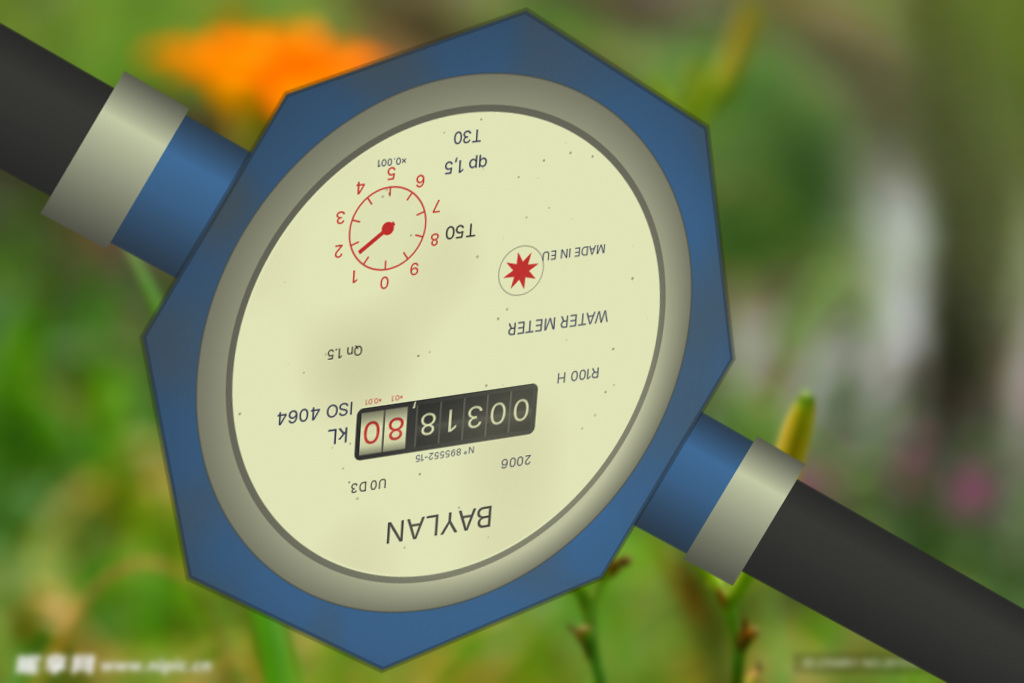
318.801 kL
